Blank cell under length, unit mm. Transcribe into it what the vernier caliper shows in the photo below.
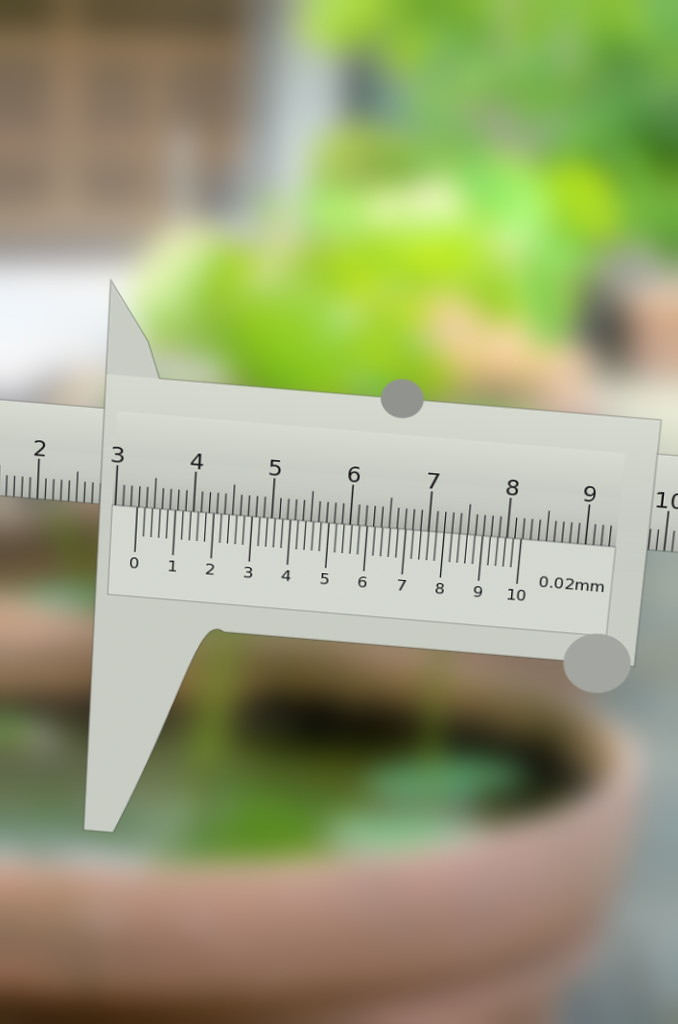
32.8 mm
